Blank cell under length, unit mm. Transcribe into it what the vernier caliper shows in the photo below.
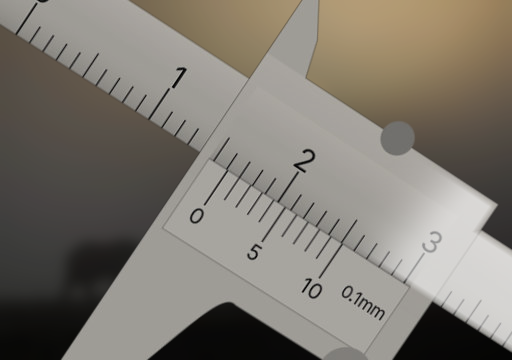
16.1 mm
